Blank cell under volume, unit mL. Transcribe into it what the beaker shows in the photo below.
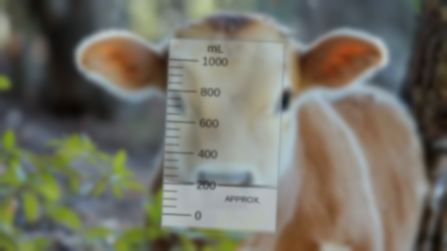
200 mL
